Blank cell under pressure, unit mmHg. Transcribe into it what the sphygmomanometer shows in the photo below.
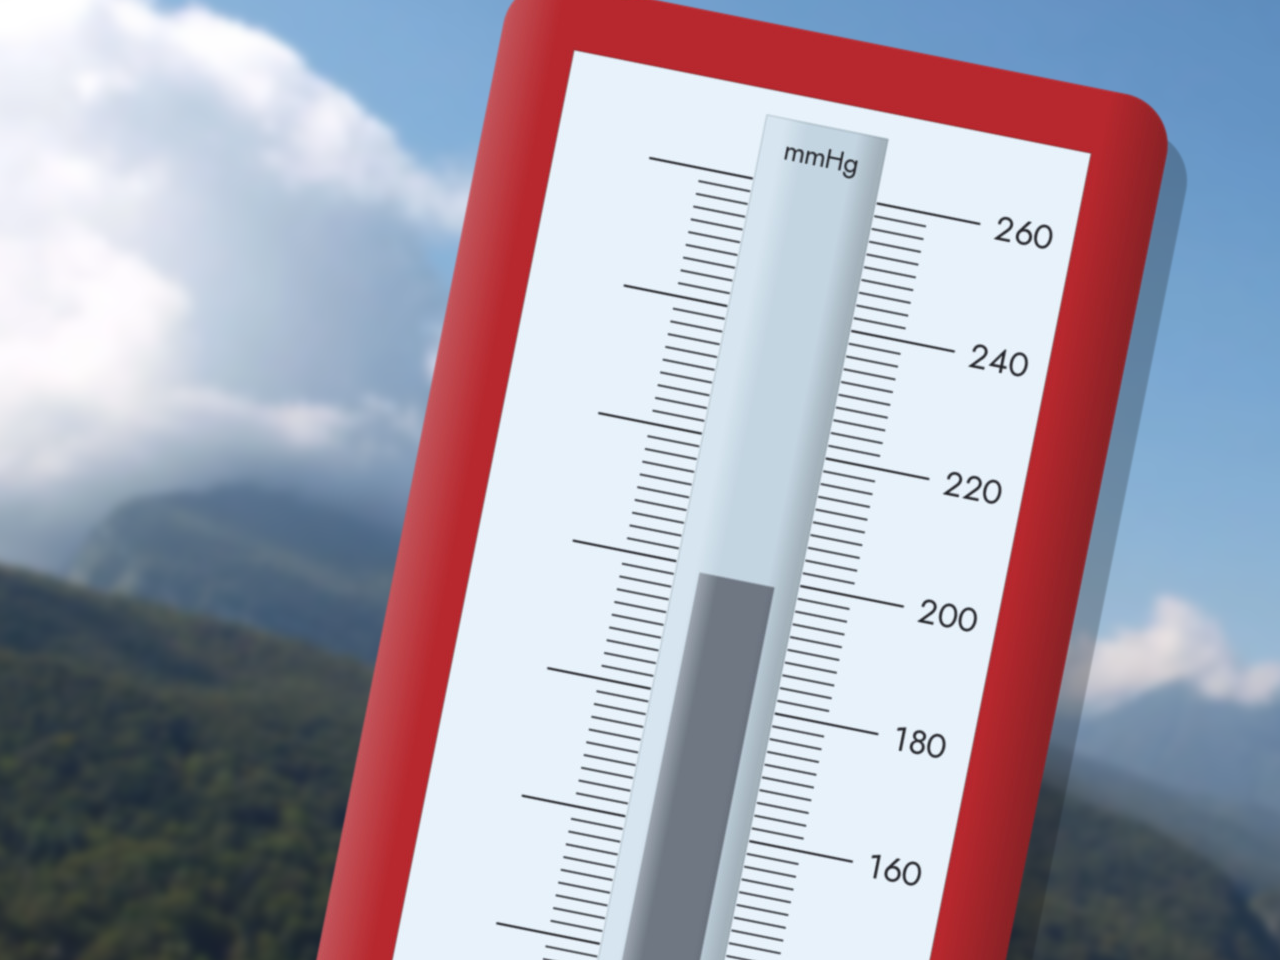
199 mmHg
